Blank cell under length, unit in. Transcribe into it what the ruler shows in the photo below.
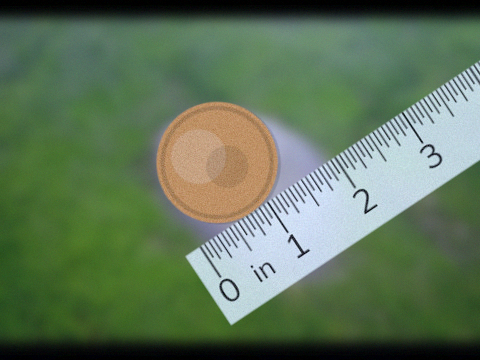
1.5 in
